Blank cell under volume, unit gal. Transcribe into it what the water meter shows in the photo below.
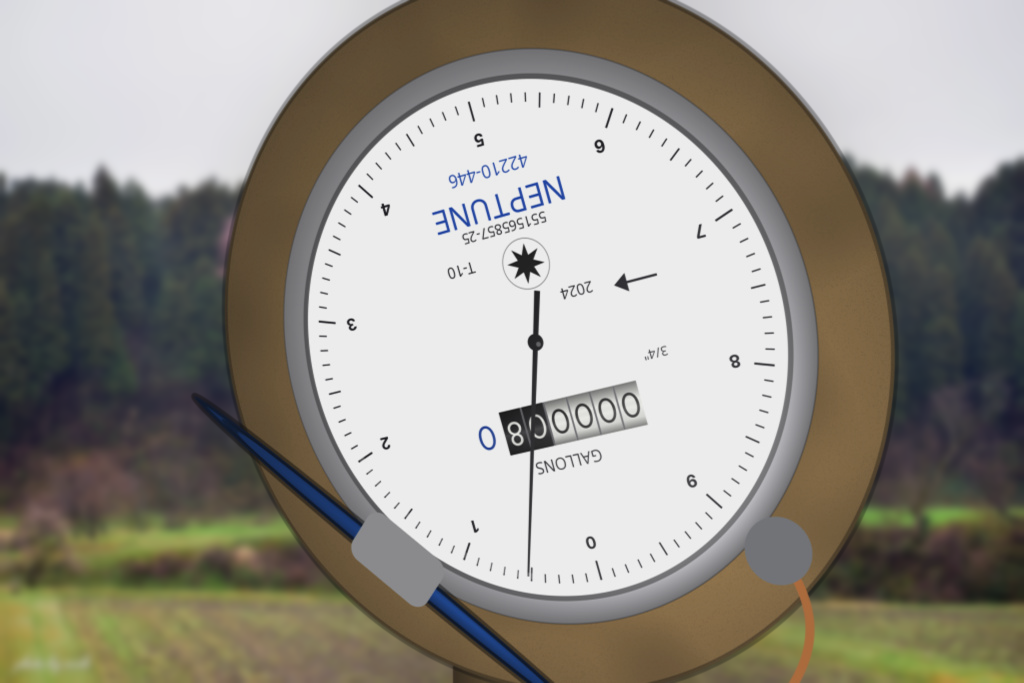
80.5 gal
